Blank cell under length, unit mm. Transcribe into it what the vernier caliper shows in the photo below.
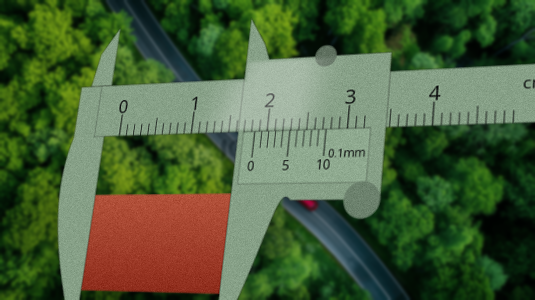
18.4 mm
